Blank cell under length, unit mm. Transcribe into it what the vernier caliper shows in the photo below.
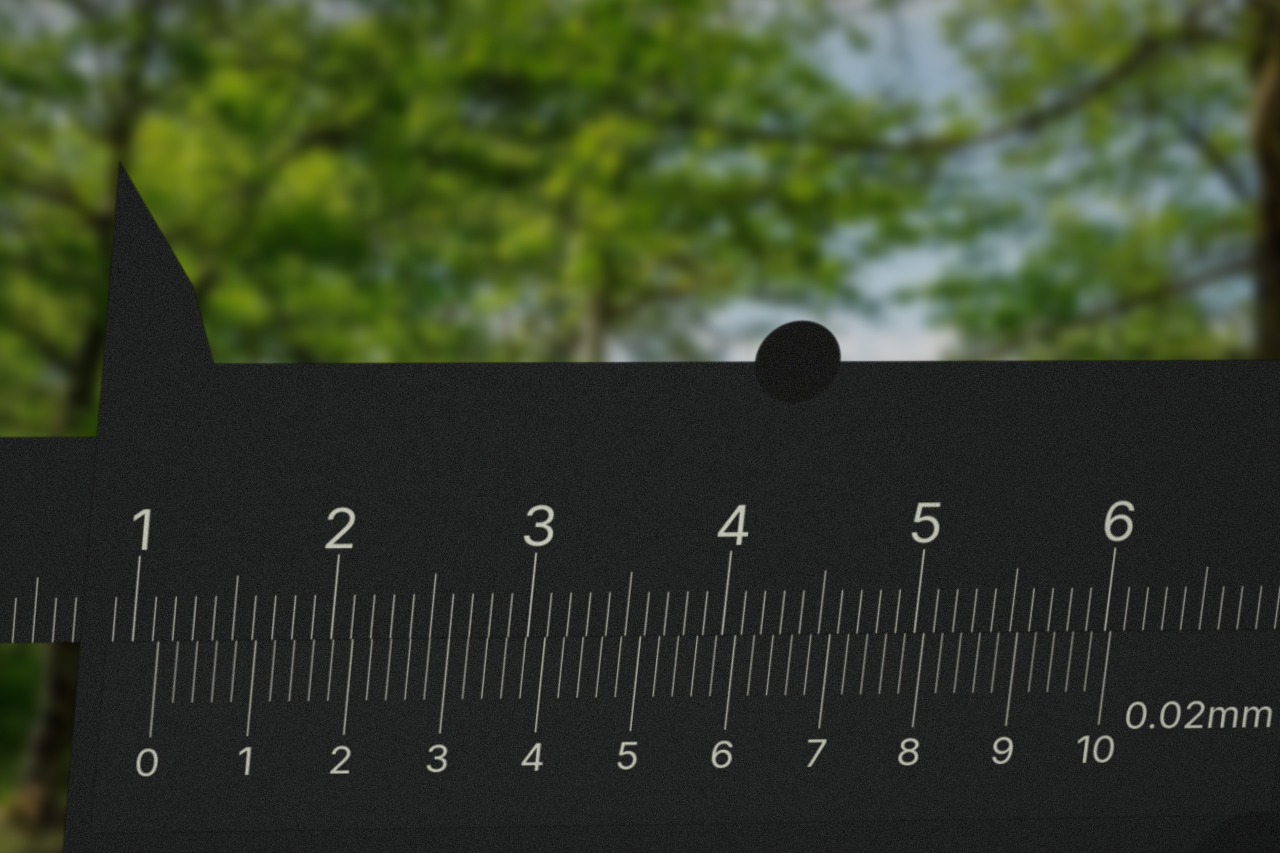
11.3 mm
